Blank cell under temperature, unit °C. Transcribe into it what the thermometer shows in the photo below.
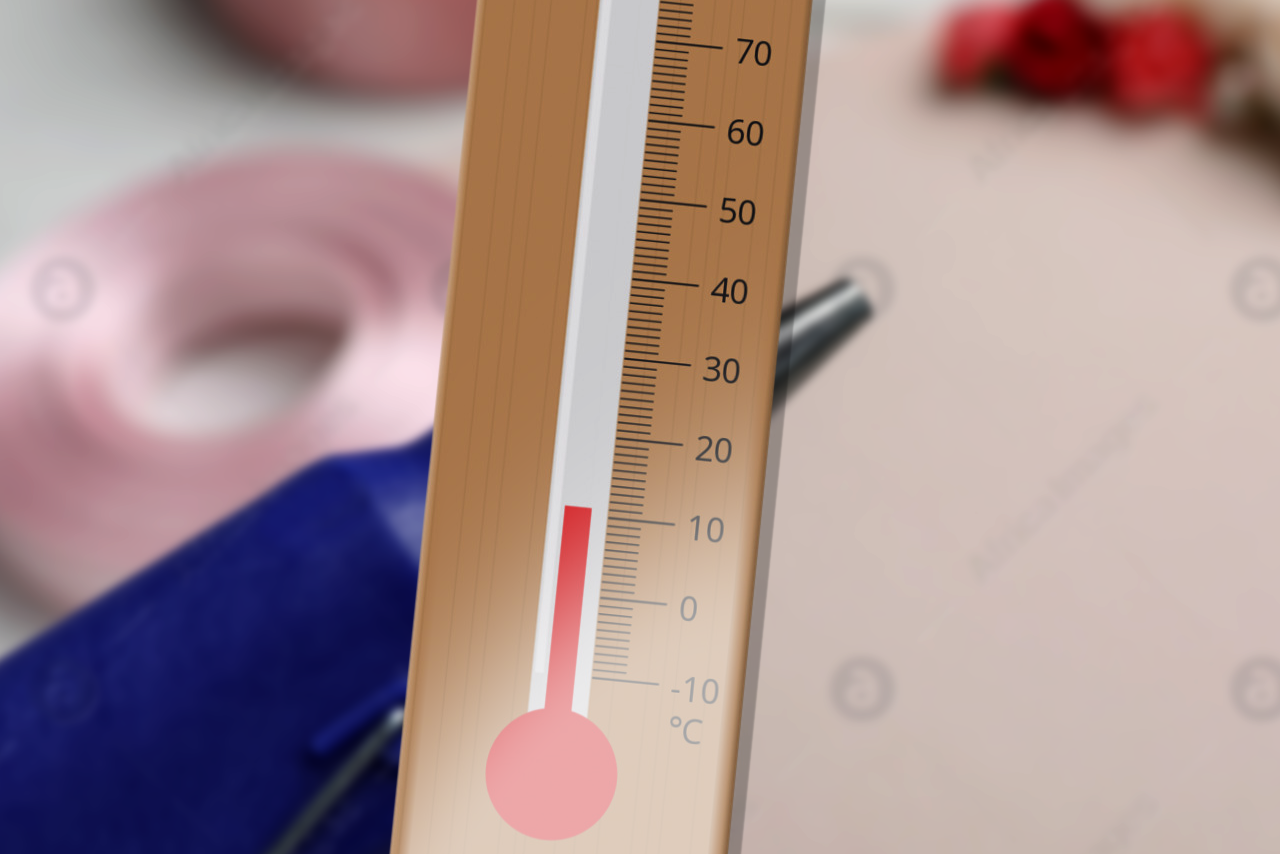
11 °C
